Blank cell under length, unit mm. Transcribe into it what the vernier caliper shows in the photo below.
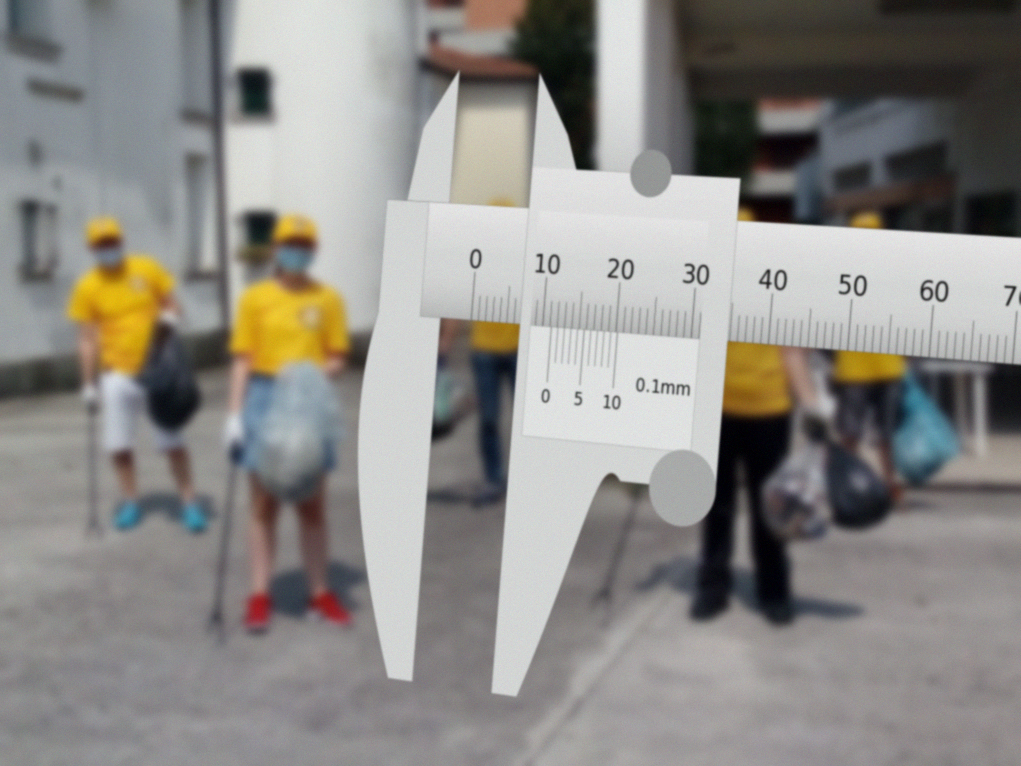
11.2 mm
